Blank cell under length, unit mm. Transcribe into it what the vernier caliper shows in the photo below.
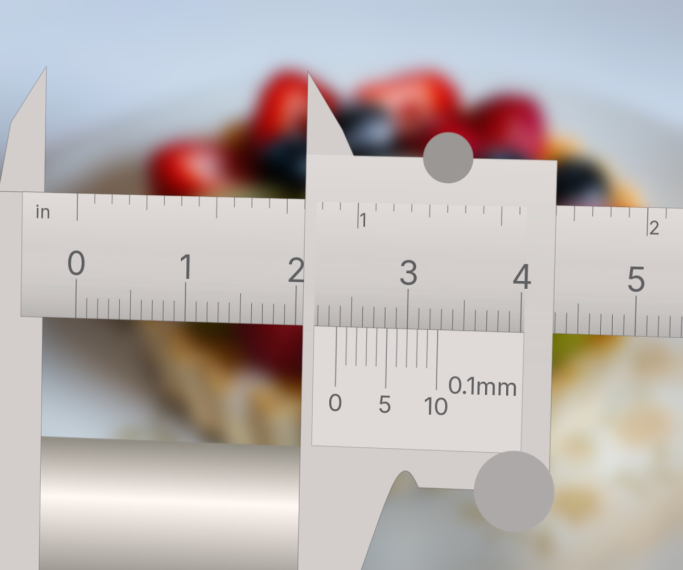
23.7 mm
